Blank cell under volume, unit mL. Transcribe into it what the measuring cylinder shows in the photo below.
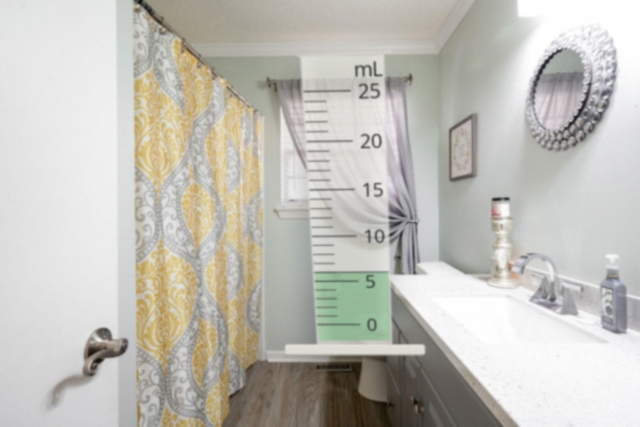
6 mL
